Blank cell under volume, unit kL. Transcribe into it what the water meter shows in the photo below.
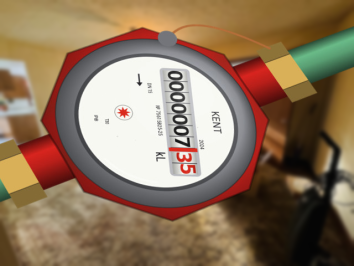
7.35 kL
